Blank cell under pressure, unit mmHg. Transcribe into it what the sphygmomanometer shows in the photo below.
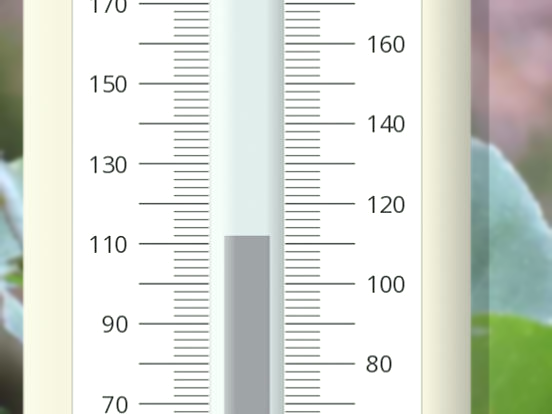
112 mmHg
